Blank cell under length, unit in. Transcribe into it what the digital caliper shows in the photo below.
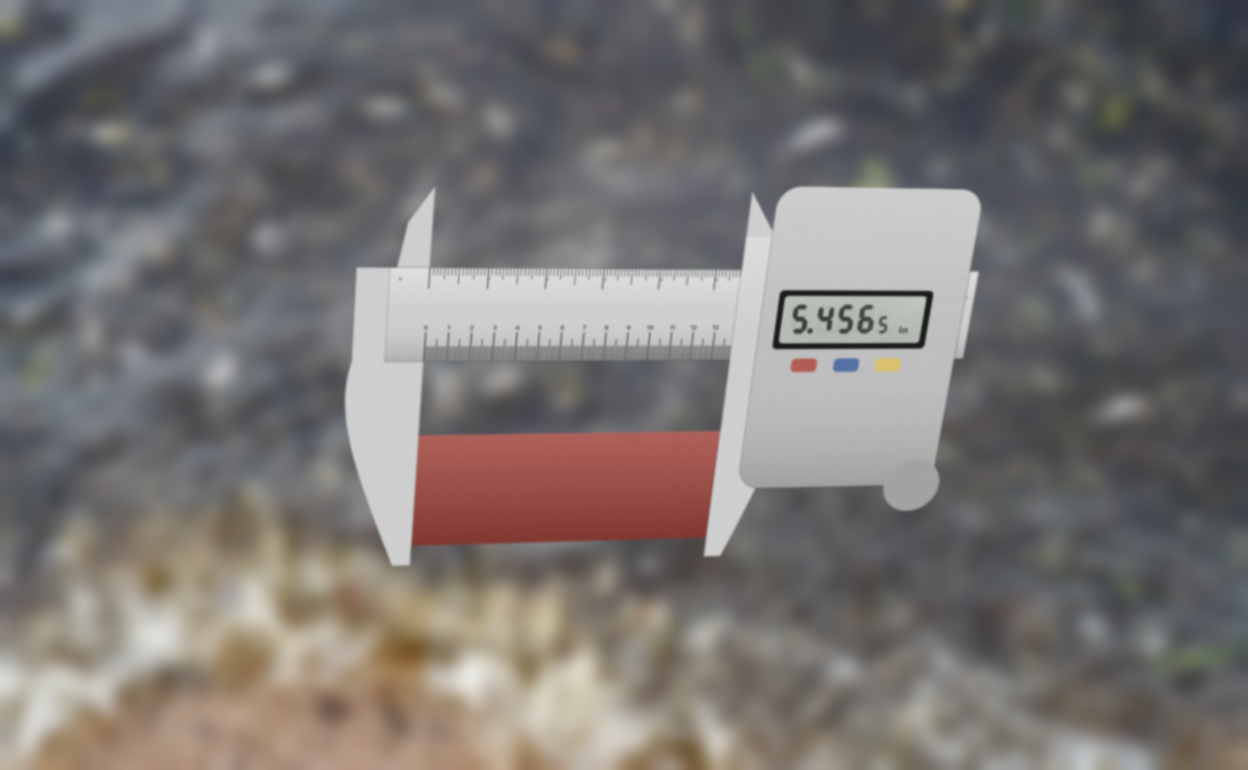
5.4565 in
